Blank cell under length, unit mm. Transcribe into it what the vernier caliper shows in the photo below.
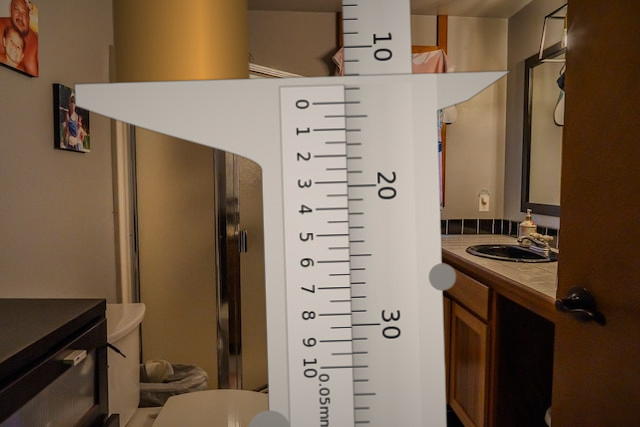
14.0 mm
